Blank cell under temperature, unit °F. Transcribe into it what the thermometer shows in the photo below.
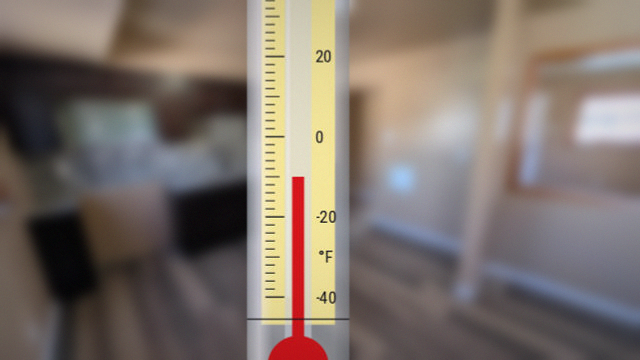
-10 °F
